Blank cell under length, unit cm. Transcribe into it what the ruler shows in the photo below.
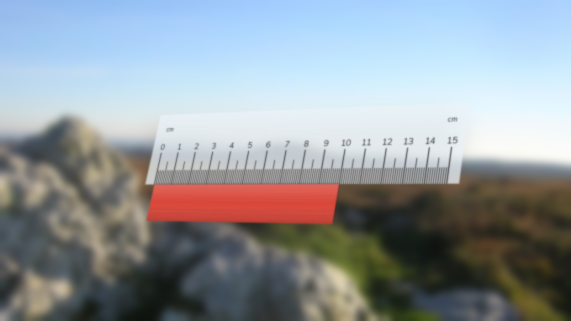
10 cm
